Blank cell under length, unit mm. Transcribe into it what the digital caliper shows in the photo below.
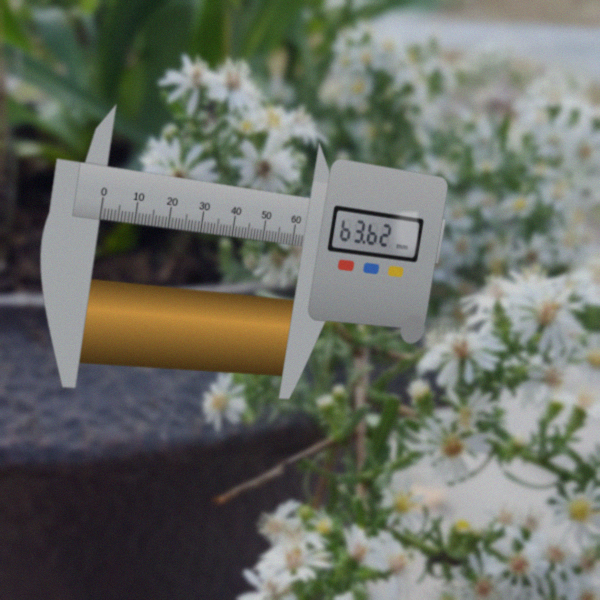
63.62 mm
